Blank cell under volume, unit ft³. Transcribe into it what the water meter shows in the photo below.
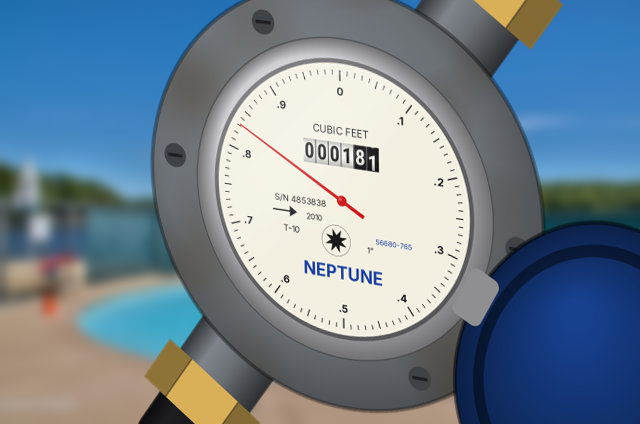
180.83 ft³
